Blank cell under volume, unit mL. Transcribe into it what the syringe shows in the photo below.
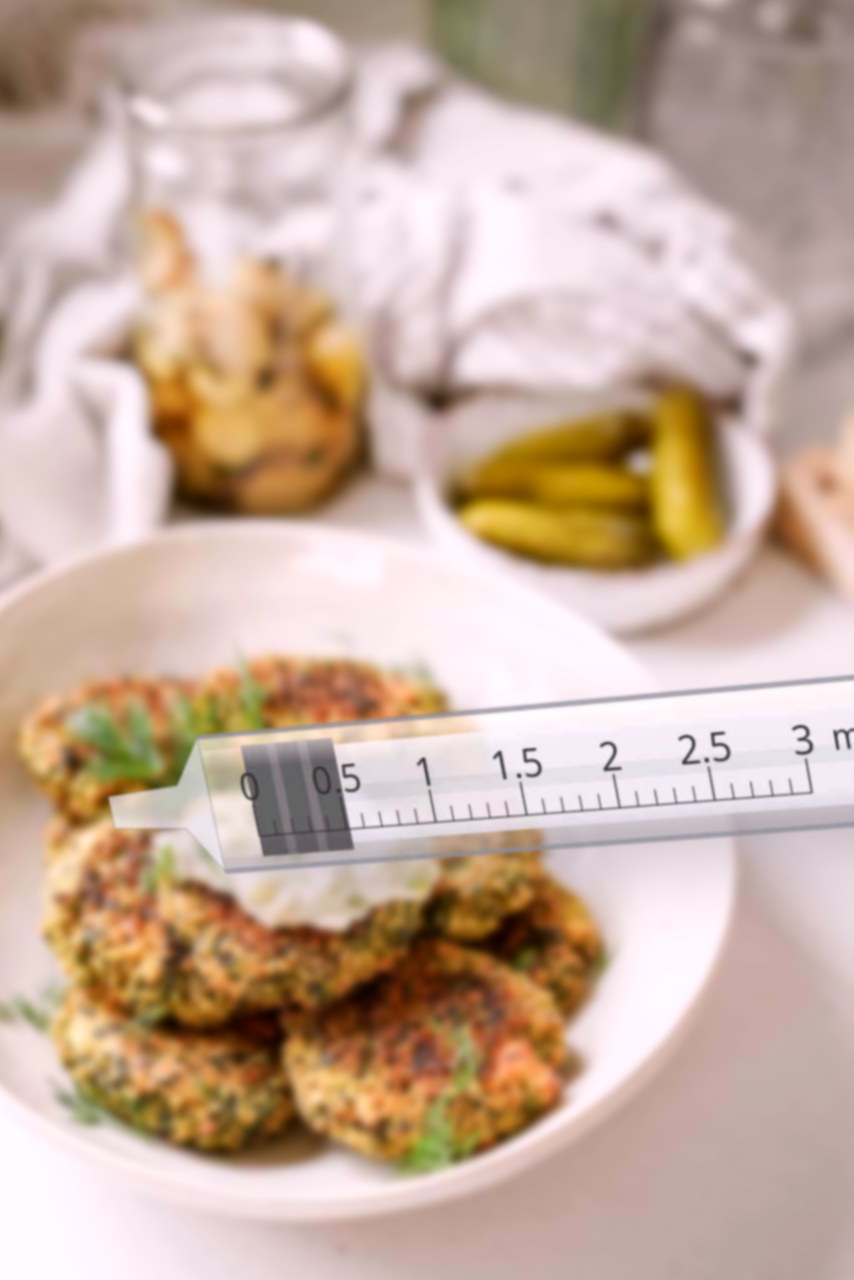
0 mL
